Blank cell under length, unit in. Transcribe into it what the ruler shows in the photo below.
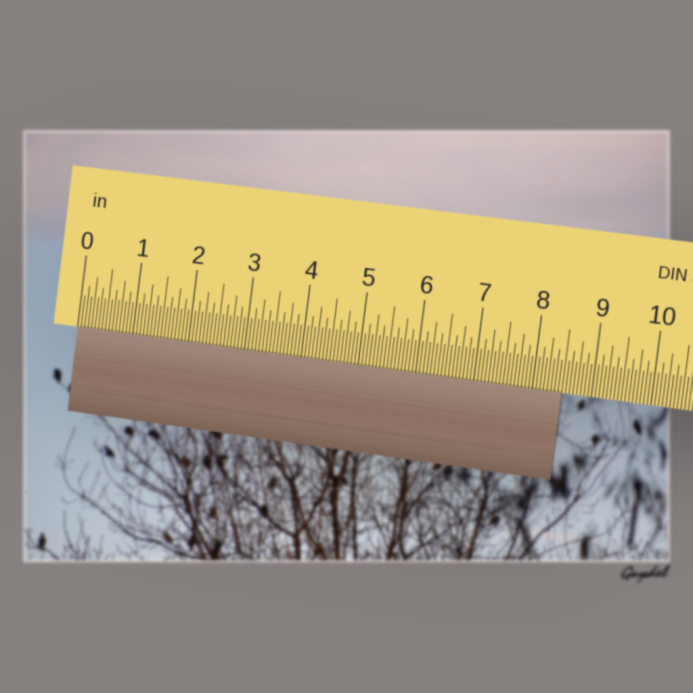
8.5 in
